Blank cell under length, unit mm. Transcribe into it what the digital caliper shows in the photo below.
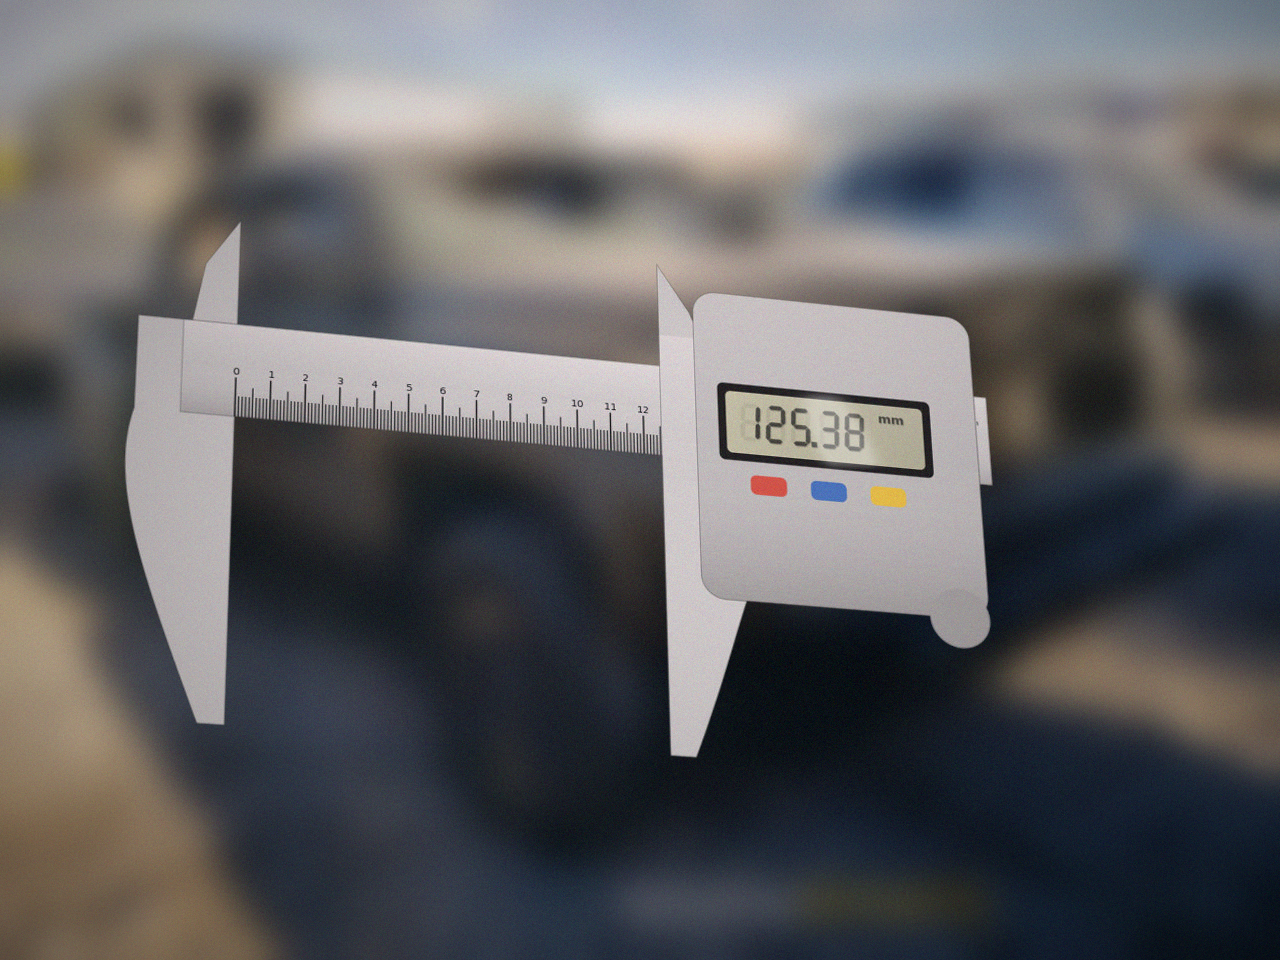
125.38 mm
